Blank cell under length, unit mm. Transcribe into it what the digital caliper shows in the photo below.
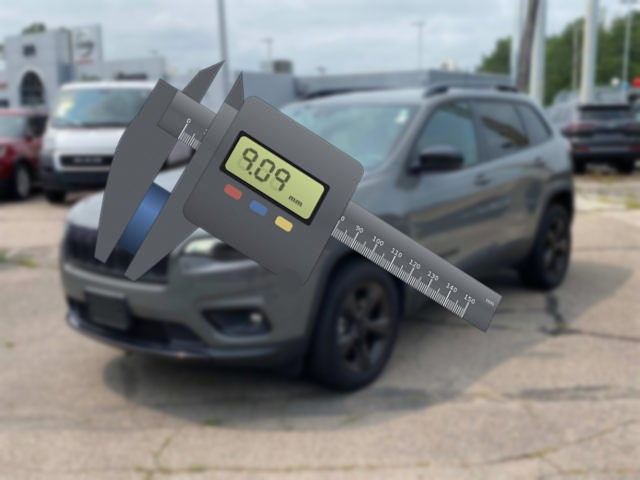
9.09 mm
